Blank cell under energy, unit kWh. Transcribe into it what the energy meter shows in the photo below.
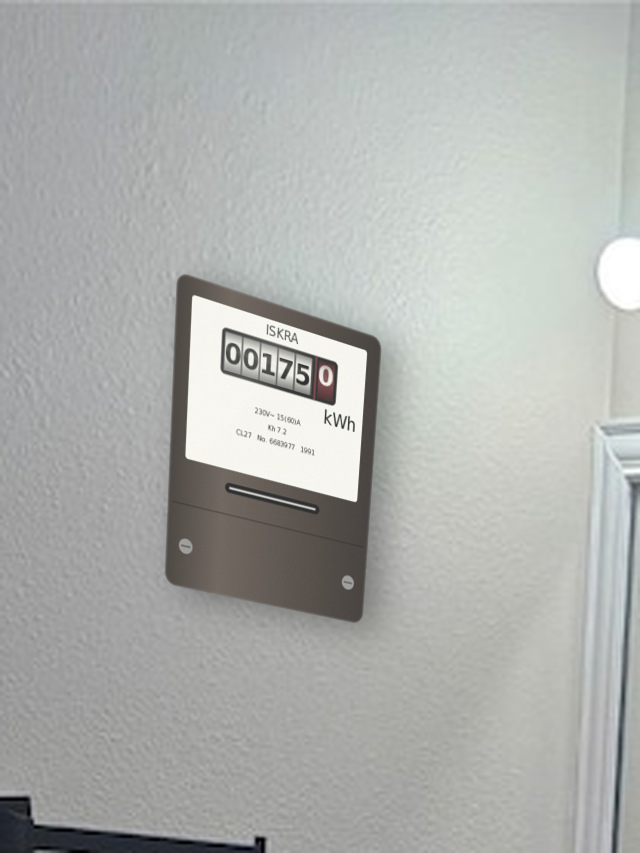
175.0 kWh
